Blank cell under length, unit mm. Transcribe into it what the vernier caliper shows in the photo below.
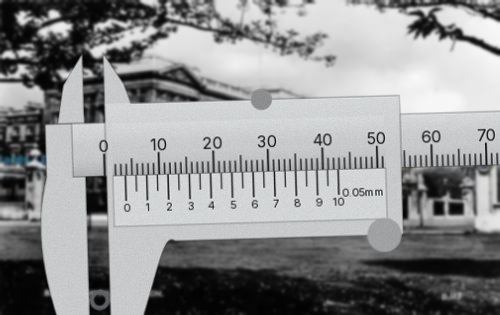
3.8 mm
